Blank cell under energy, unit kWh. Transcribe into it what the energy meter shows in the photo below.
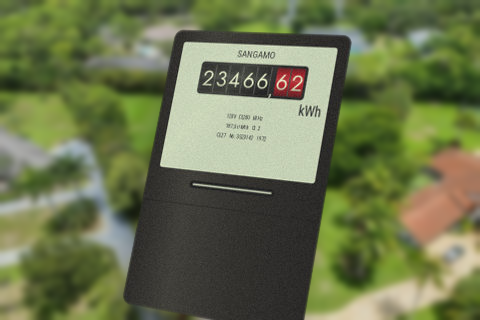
23466.62 kWh
